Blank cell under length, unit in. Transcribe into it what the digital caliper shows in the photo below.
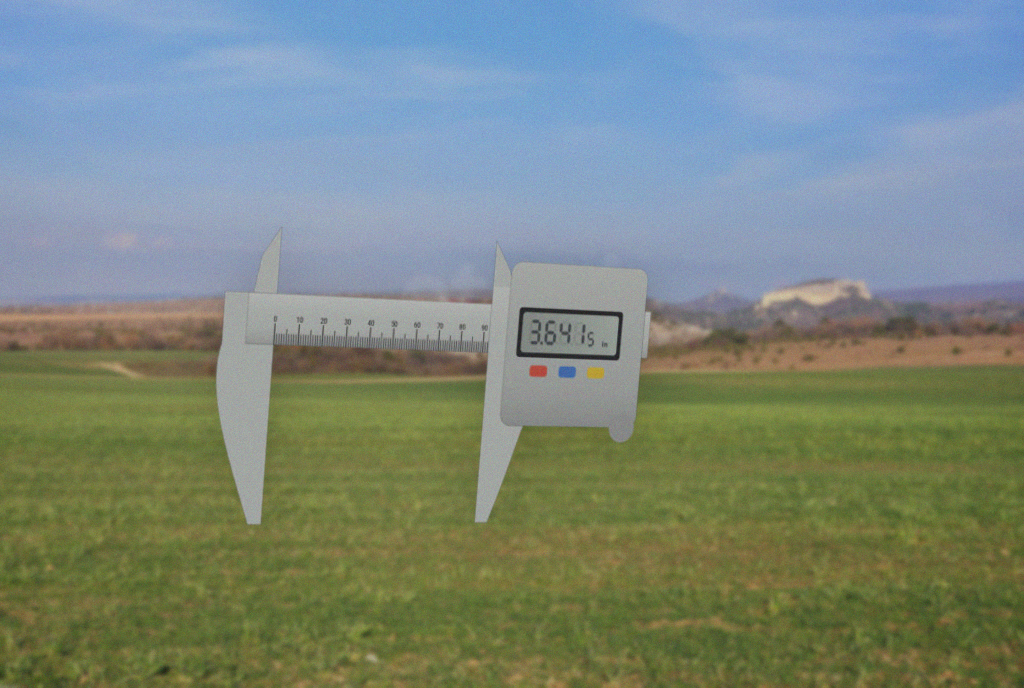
3.6415 in
